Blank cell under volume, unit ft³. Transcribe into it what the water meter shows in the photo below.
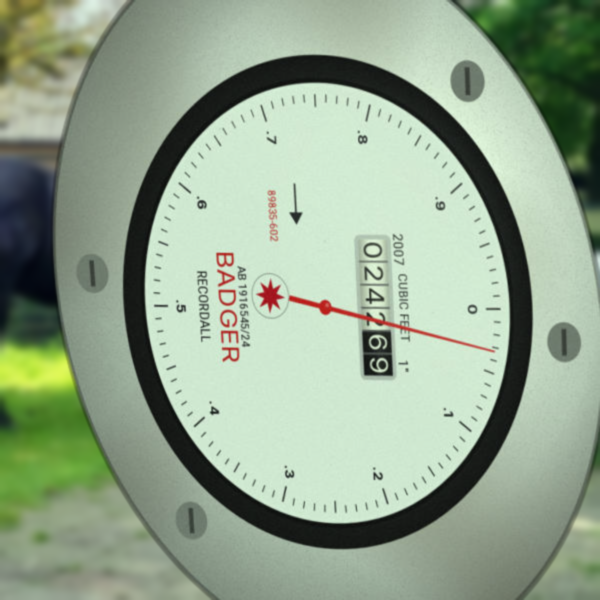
24269.03 ft³
